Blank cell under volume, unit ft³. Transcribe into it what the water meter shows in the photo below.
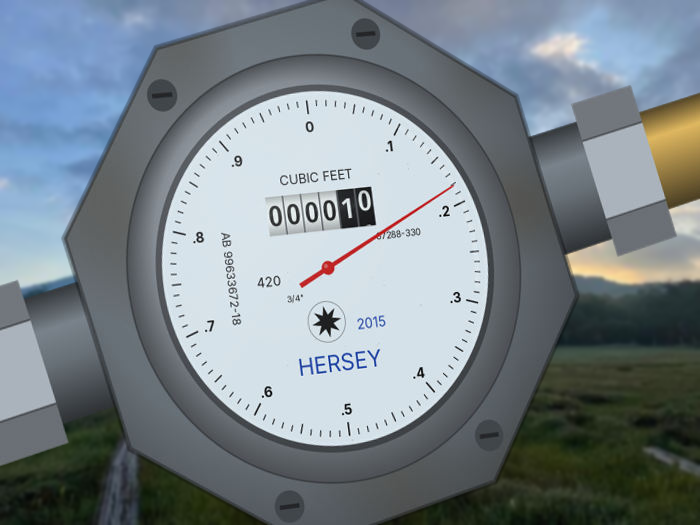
10.18 ft³
